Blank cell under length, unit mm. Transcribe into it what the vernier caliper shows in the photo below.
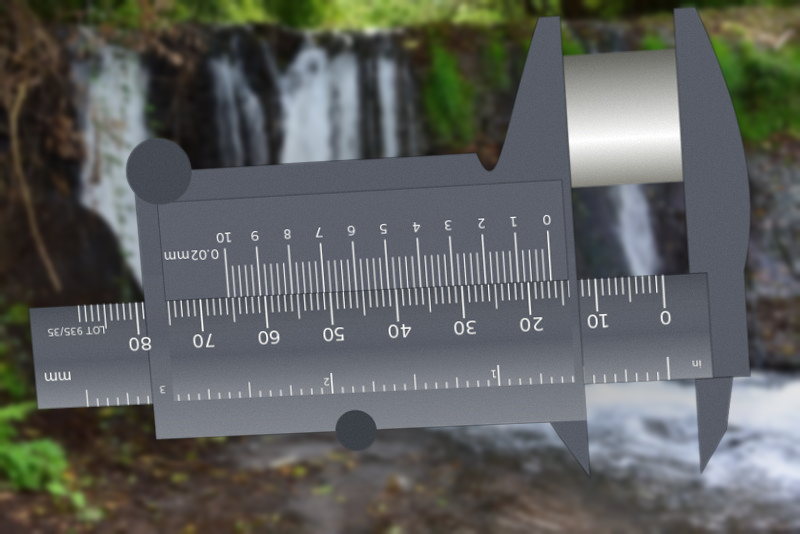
16.6 mm
